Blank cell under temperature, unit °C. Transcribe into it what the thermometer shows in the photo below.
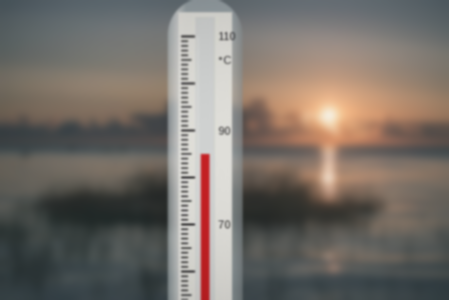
85 °C
